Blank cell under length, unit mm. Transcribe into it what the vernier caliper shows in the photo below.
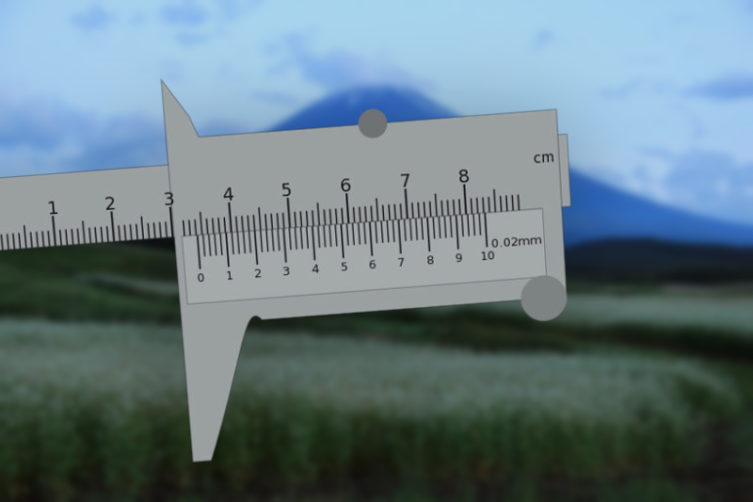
34.2 mm
